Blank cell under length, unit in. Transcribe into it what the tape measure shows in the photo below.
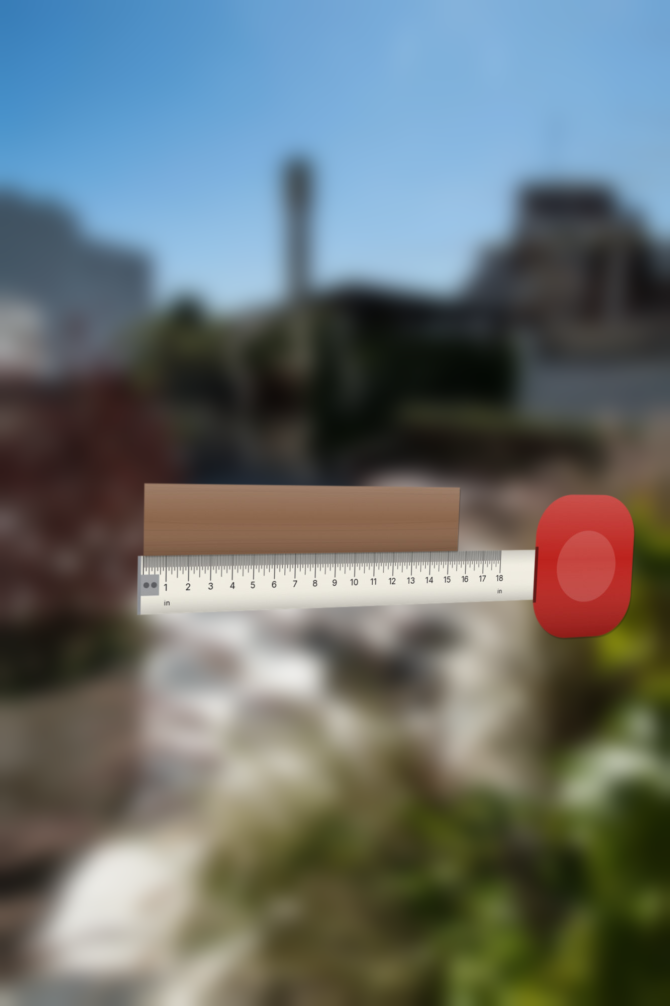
15.5 in
